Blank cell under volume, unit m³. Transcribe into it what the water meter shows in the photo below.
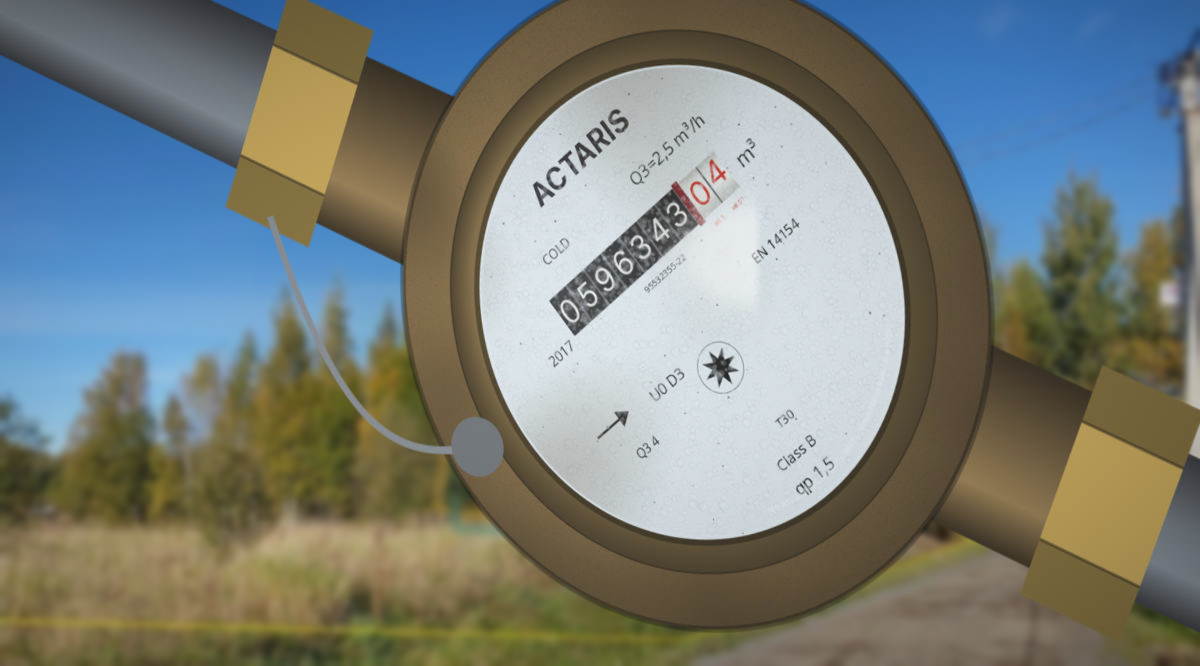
596343.04 m³
